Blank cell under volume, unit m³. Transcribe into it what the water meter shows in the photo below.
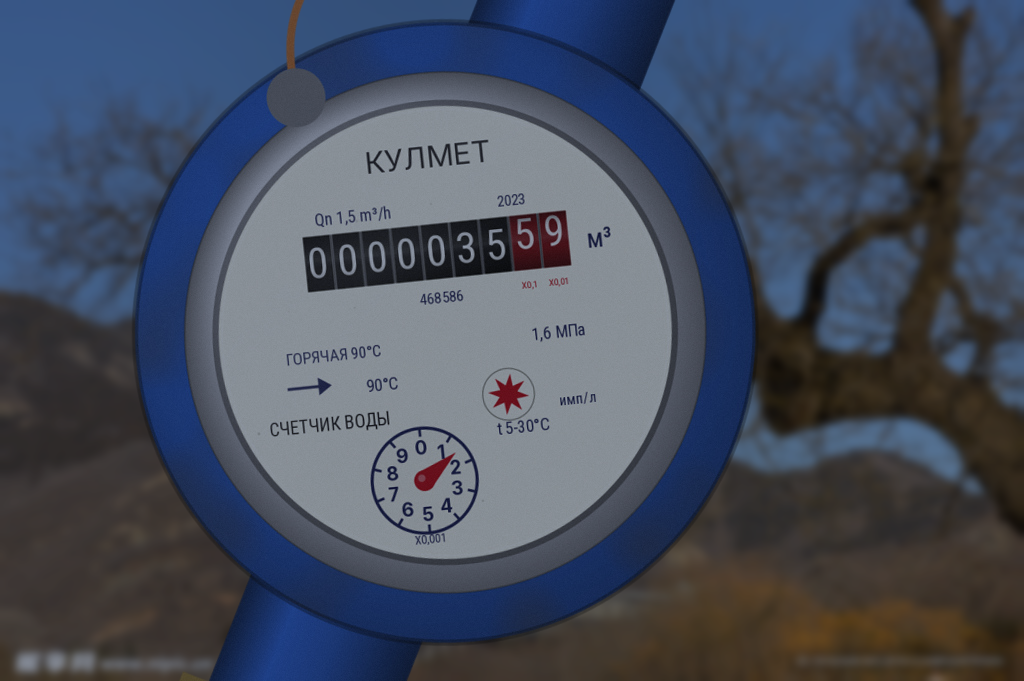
35.591 m³
